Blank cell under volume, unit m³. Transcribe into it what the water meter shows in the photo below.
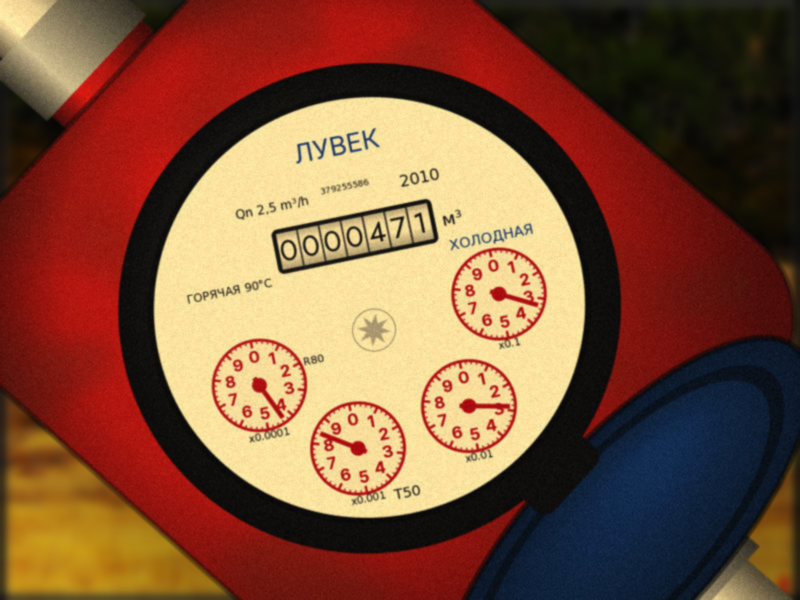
471.3284 m³
